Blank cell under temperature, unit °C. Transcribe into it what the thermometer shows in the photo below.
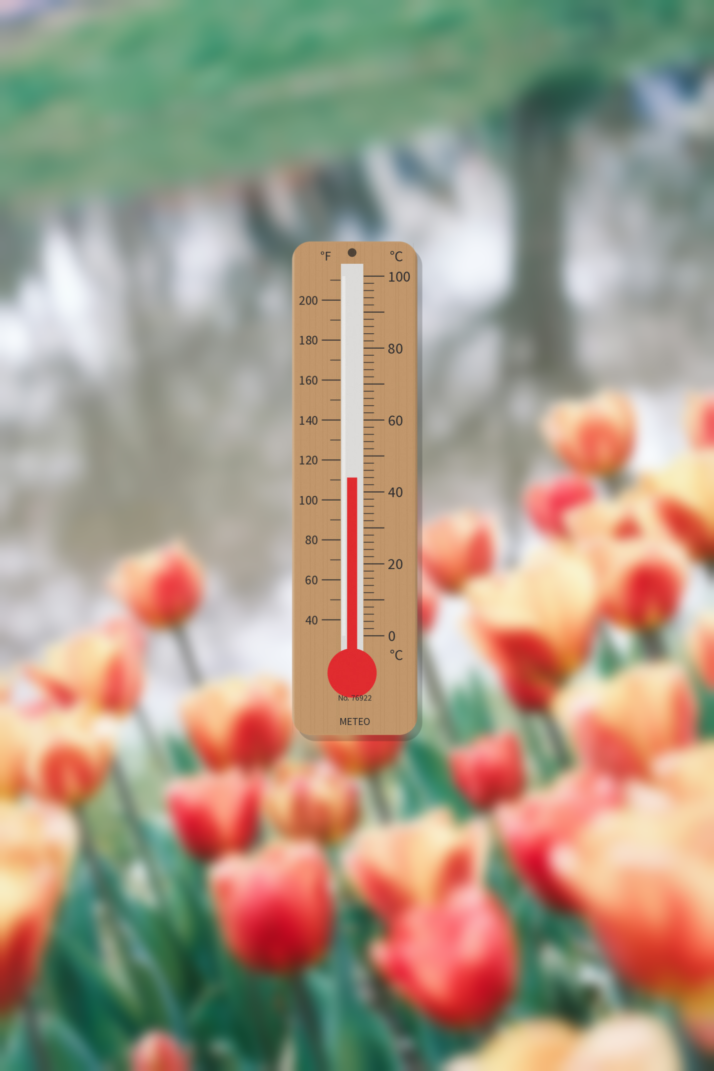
44 °C
